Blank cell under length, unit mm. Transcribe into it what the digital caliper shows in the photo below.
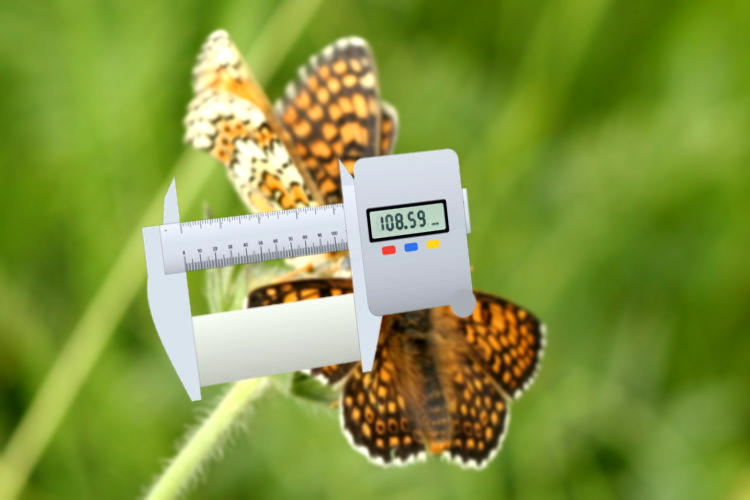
108.59 mm
